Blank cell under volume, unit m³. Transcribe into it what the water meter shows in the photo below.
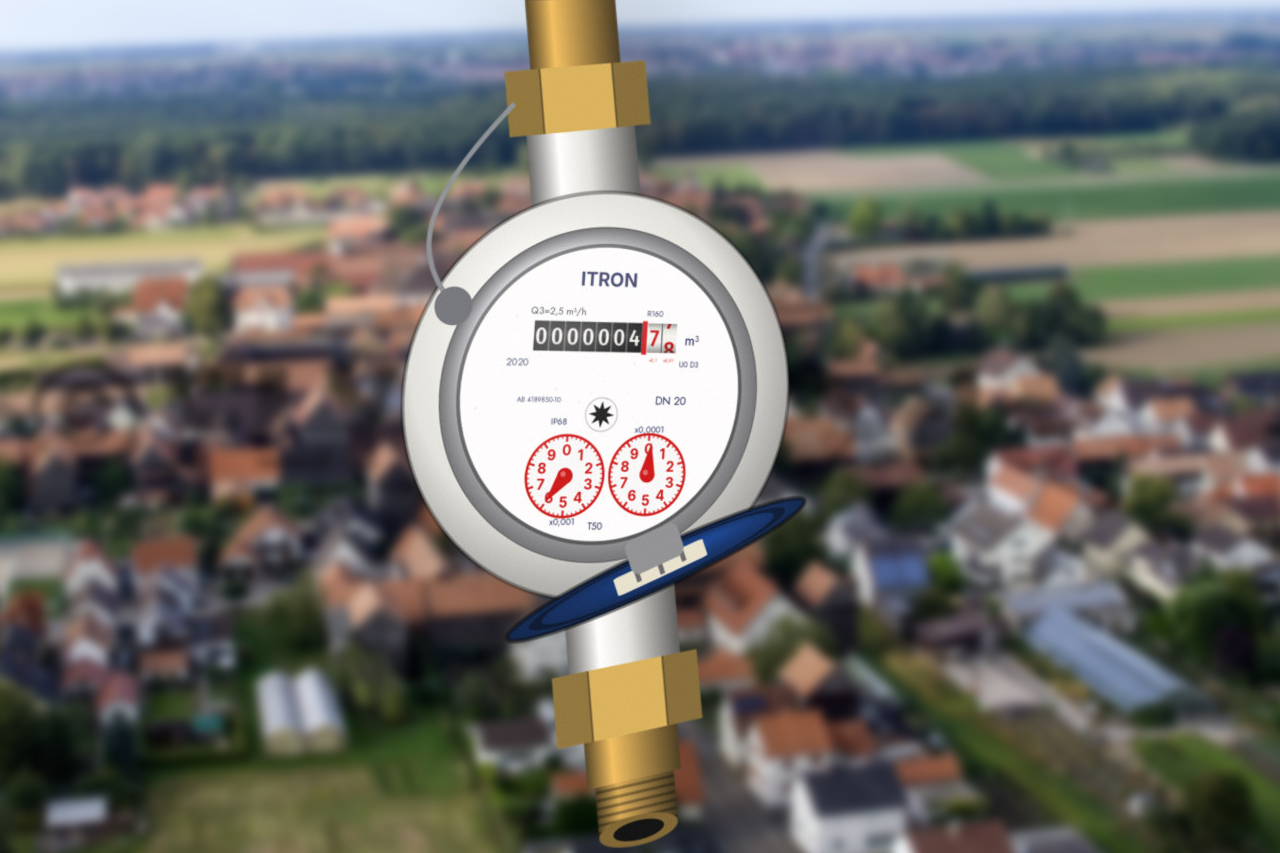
4.7760 m³
